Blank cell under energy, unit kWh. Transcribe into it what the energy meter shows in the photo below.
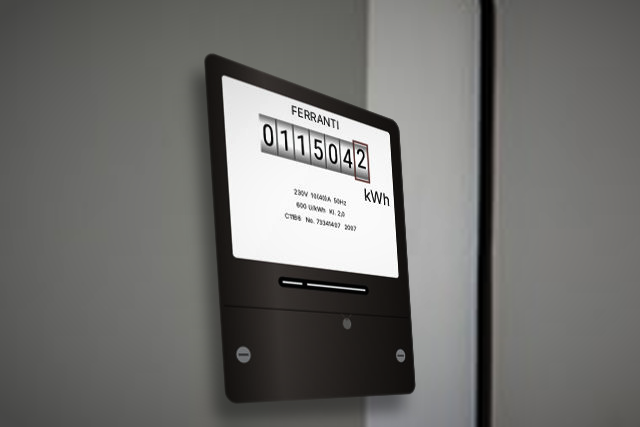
11504.2 kWh
